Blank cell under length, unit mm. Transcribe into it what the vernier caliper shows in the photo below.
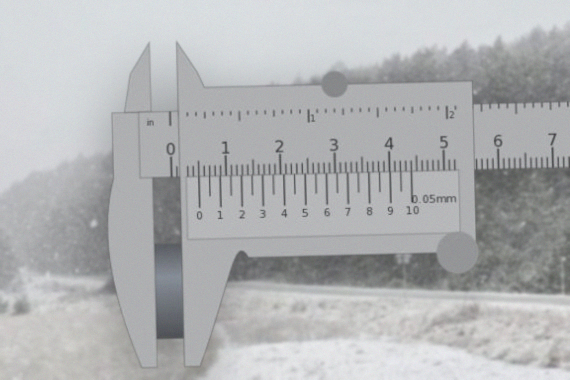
5.0 mm
